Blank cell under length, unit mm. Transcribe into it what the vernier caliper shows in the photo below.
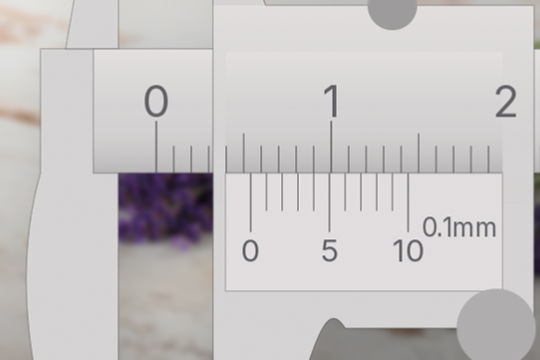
5.4 mm
